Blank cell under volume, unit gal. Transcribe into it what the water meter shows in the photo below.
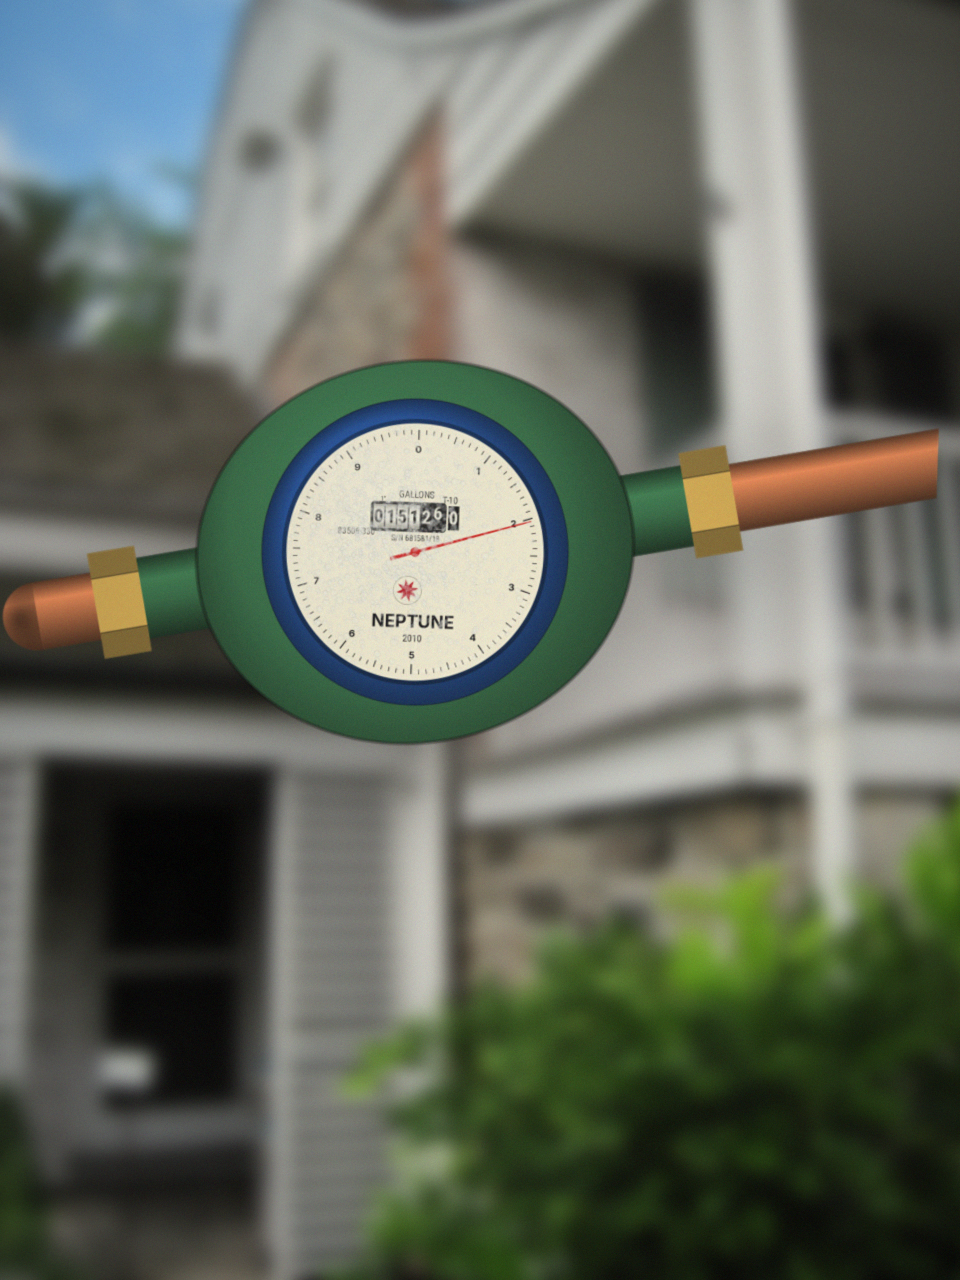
151262.0 gal
